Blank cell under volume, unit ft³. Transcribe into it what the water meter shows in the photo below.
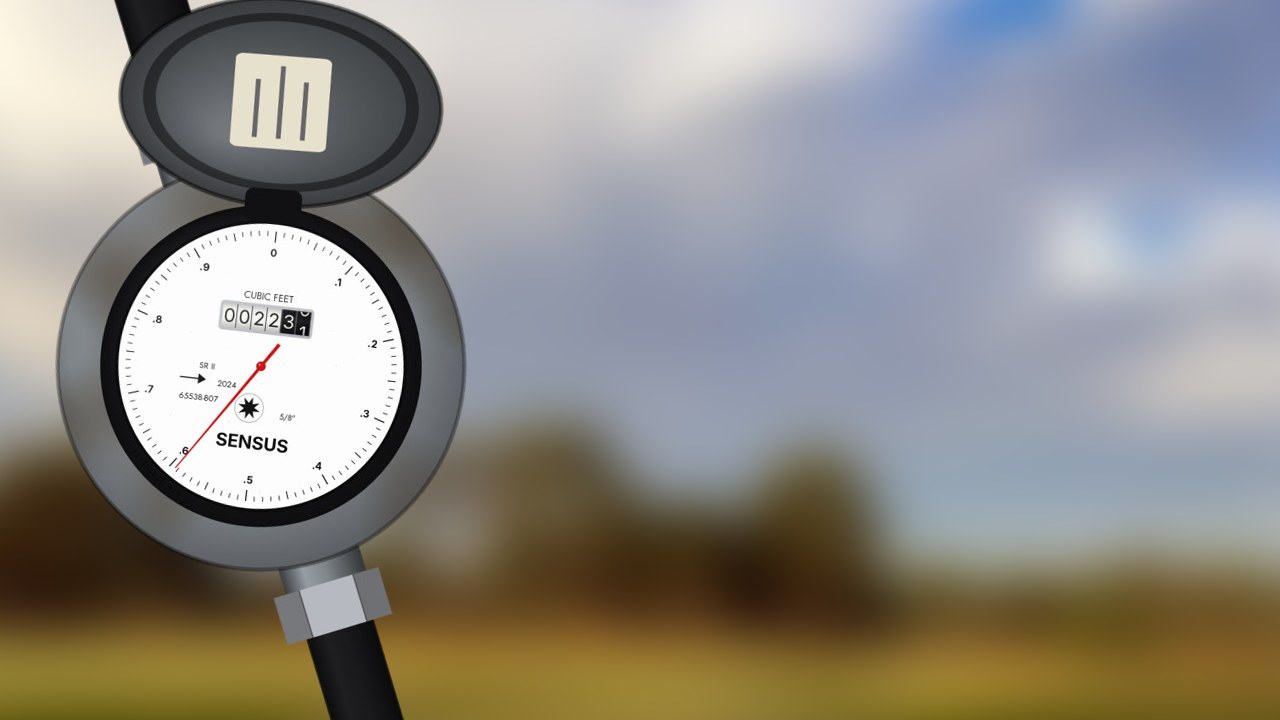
2230.59 ft³
